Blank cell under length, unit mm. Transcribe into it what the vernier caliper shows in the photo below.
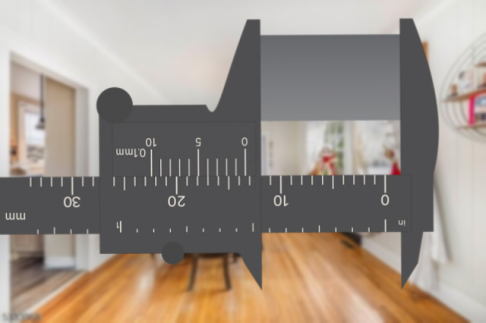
13.4 mm
